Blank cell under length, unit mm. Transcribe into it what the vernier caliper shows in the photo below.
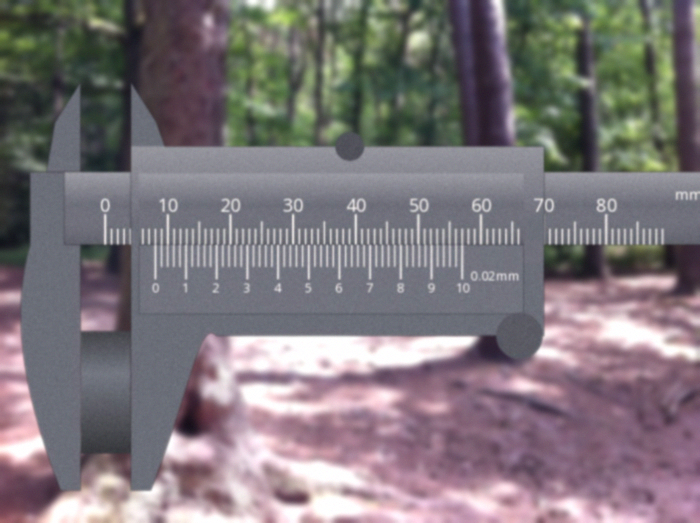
8.0 mm
